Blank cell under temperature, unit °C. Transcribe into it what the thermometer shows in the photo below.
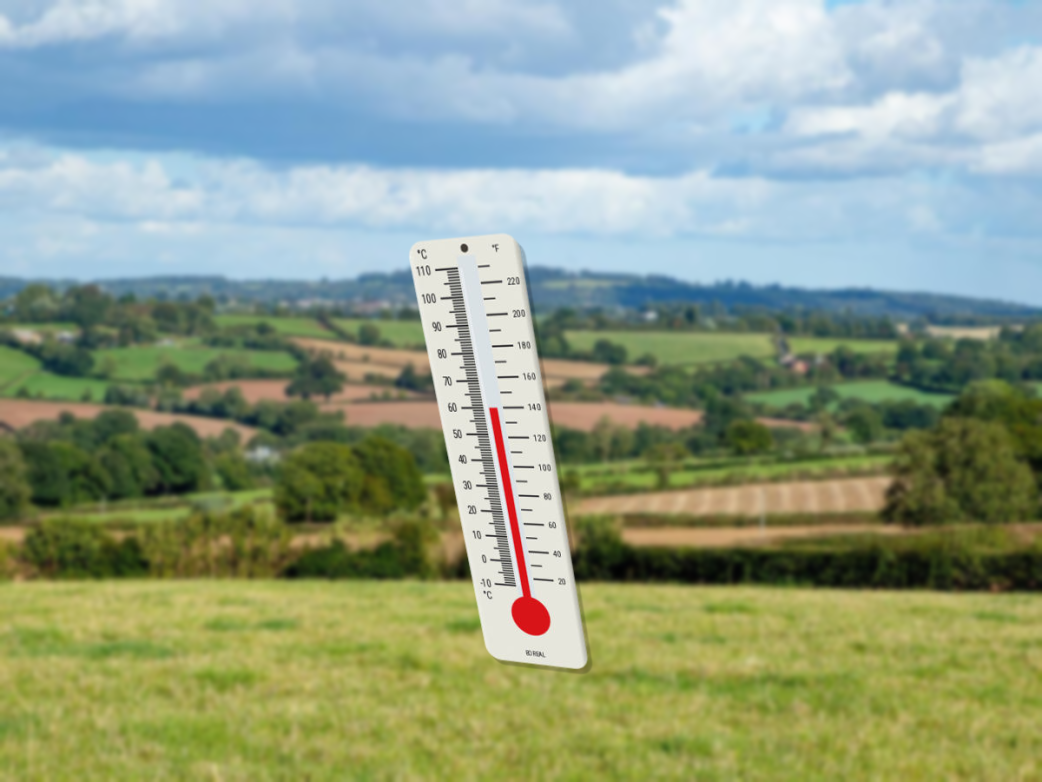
60 °C
